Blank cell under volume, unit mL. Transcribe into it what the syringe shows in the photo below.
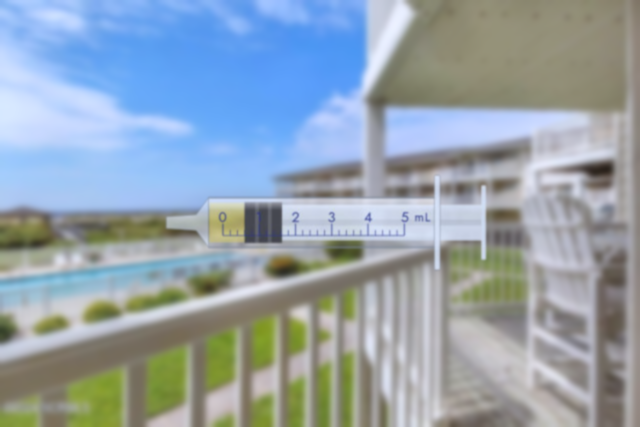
0.6 mL
